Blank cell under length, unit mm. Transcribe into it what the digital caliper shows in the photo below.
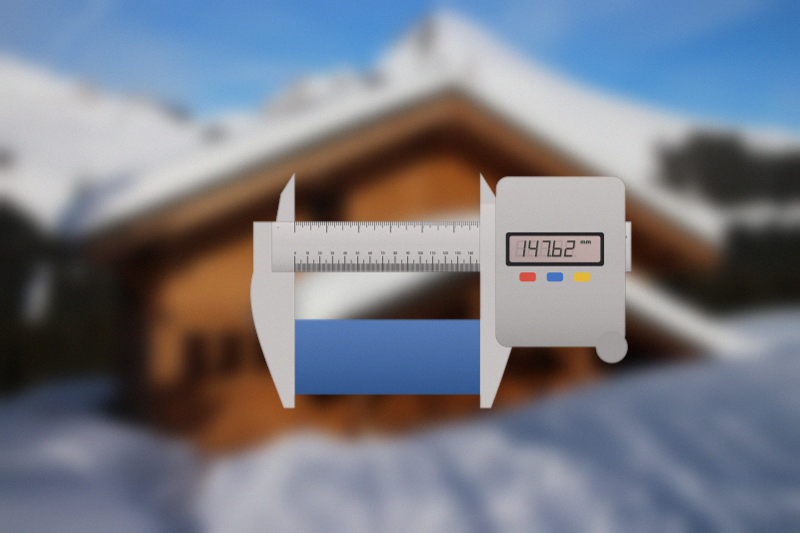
147.62 mm
